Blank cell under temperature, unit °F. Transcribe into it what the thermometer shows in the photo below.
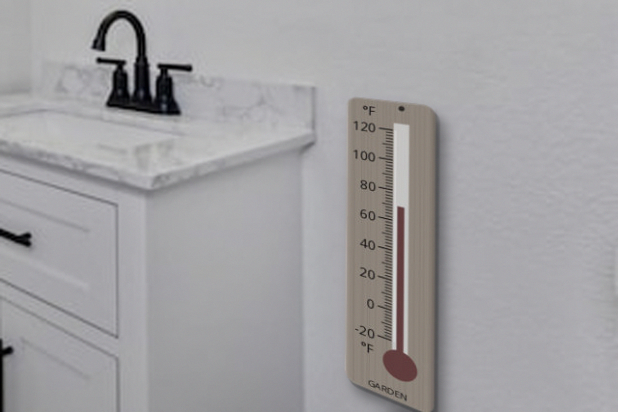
70 °F
